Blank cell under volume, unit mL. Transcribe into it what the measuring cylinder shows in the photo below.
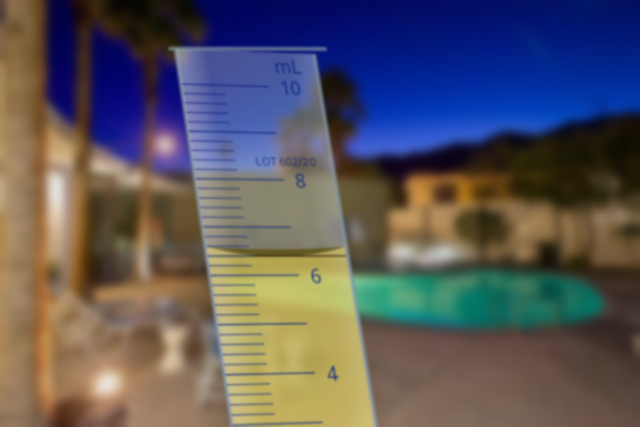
6.4 mL
